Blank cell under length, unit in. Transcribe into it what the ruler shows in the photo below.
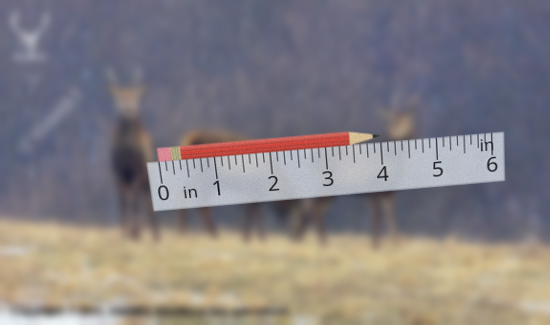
4 in
